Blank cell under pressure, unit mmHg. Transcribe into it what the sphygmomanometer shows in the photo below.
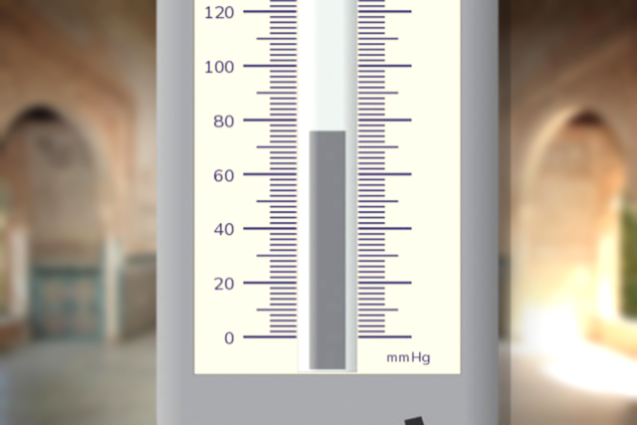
76 mmHg
